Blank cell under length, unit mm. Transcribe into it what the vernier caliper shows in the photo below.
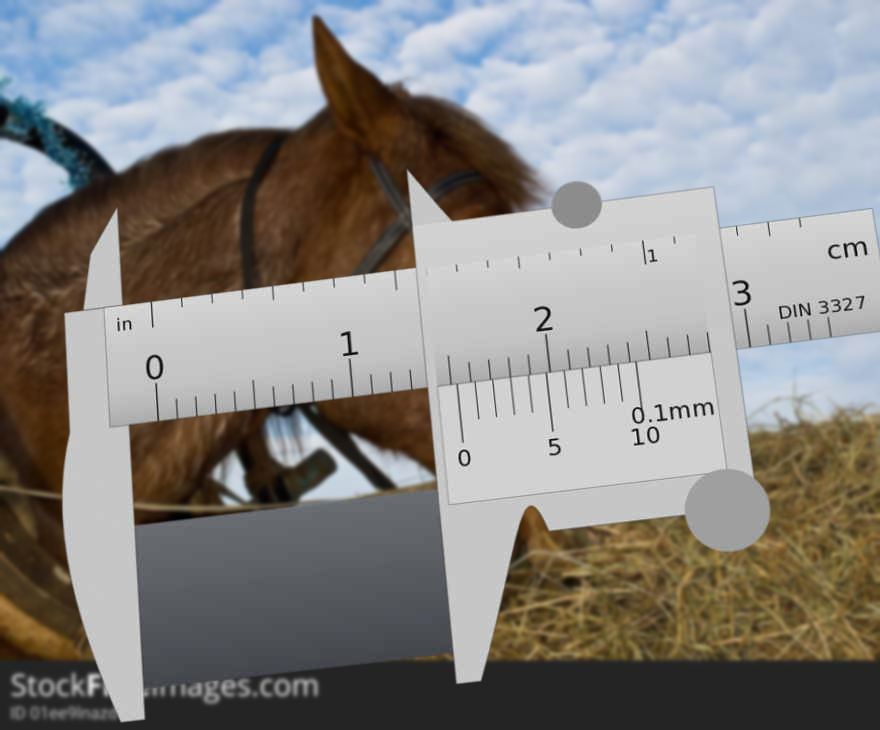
15.3 mm
